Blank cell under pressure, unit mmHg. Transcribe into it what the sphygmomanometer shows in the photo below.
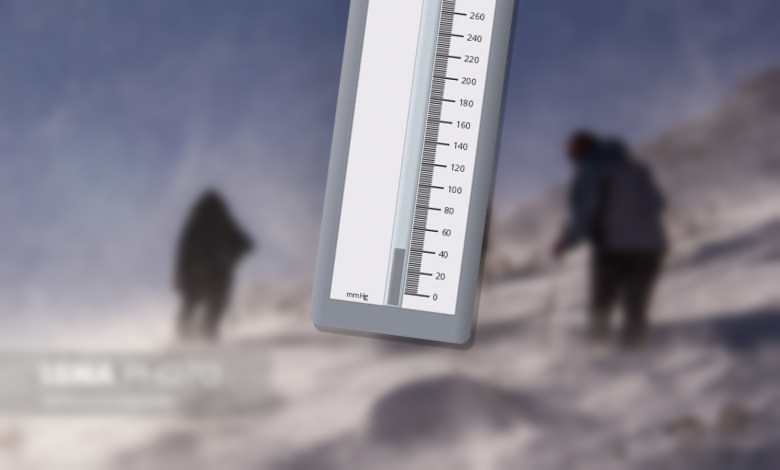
40 mmHg
